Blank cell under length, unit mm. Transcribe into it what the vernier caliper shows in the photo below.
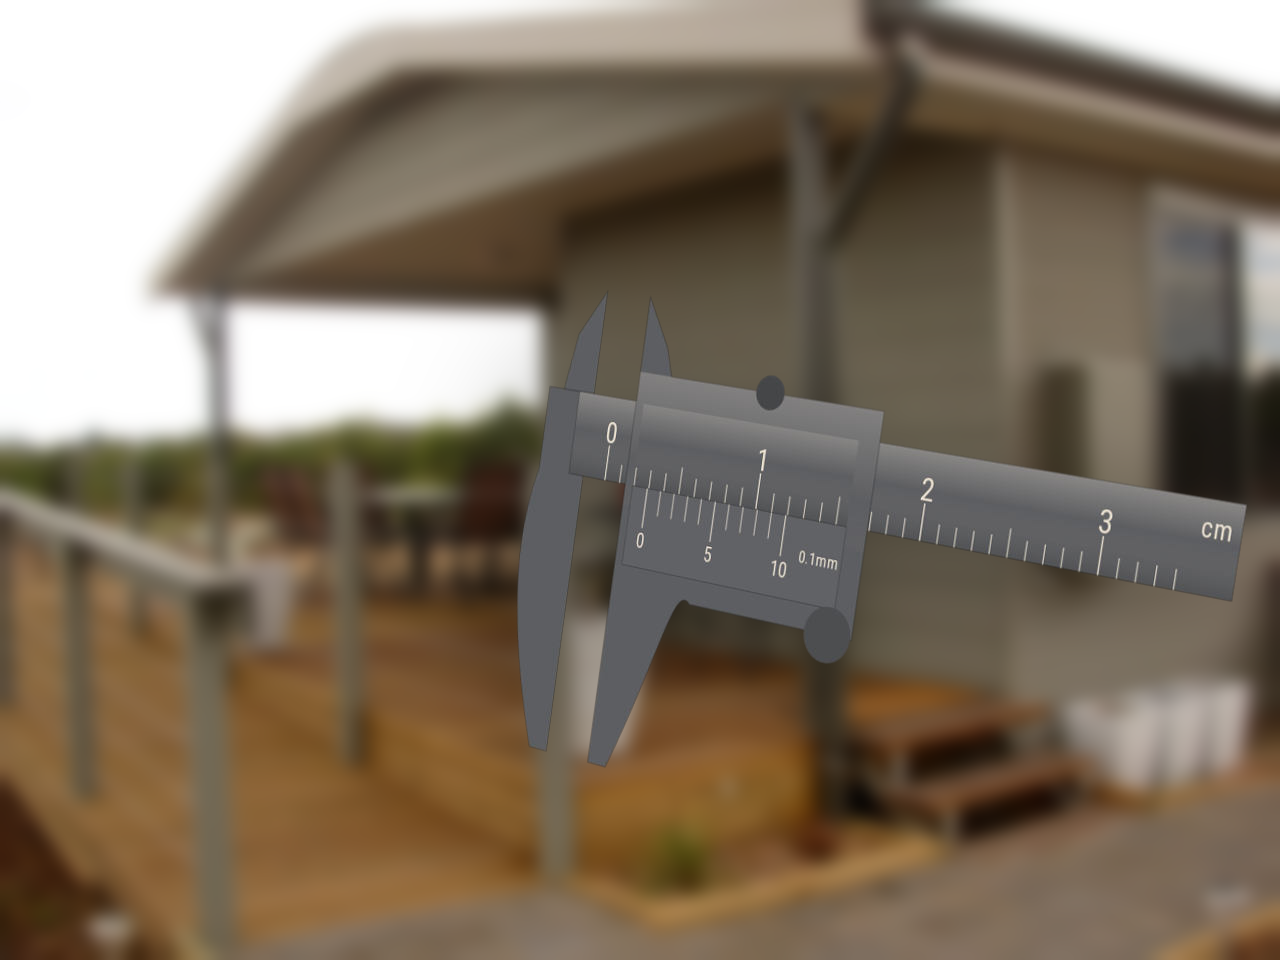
2.9 mm
